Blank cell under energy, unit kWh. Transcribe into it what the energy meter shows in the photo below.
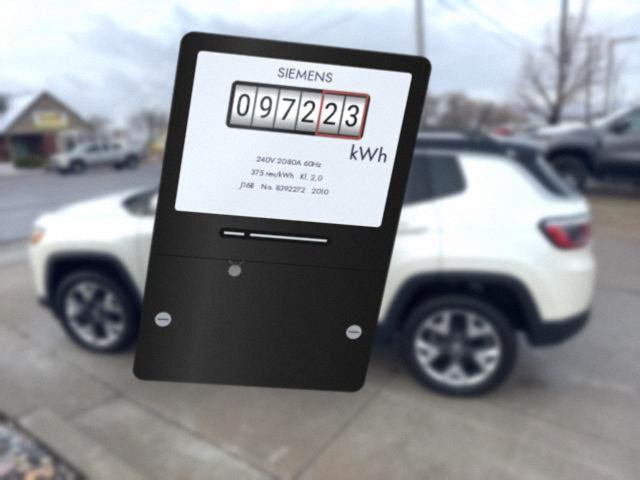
972.23 kWh
